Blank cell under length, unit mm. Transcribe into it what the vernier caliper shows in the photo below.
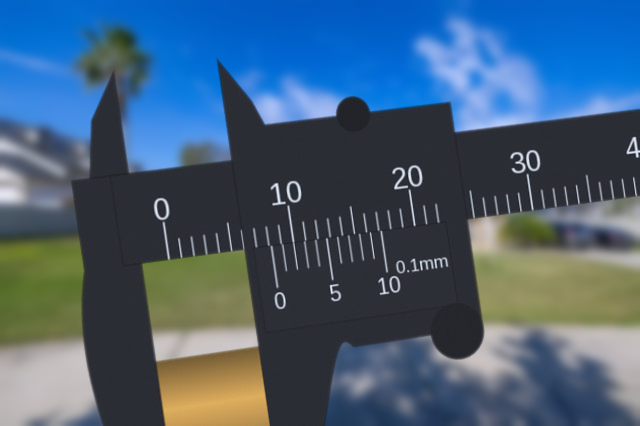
8.2 mm
